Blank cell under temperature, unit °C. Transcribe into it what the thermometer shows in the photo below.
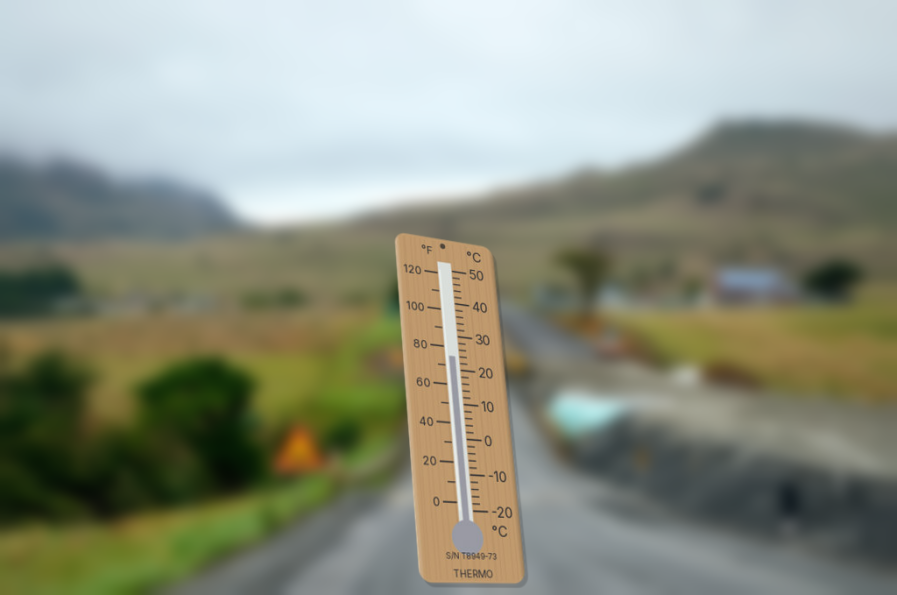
24 °C
